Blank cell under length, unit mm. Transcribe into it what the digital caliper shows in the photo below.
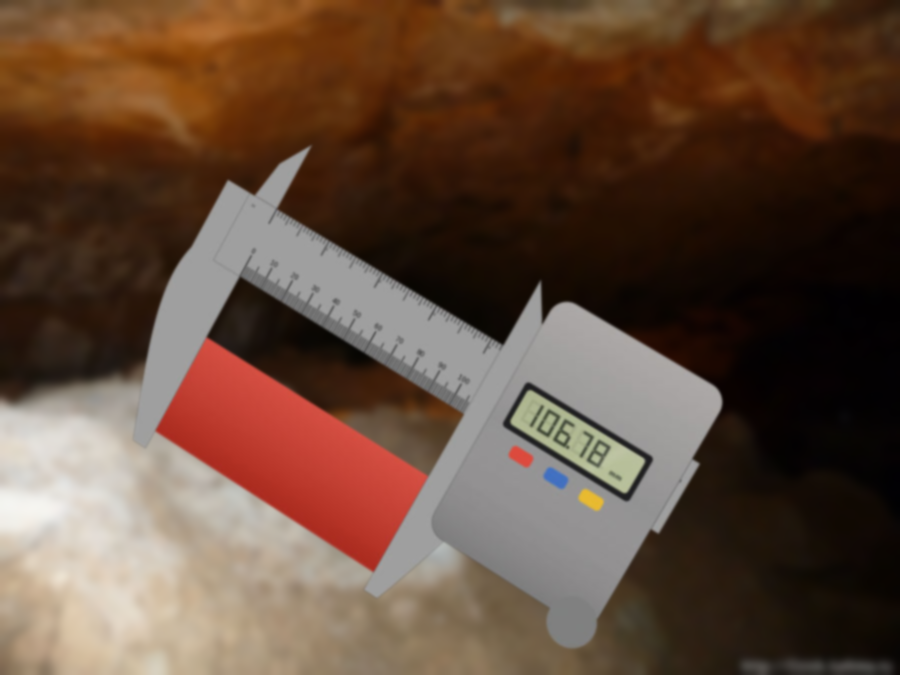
106.78 mm
